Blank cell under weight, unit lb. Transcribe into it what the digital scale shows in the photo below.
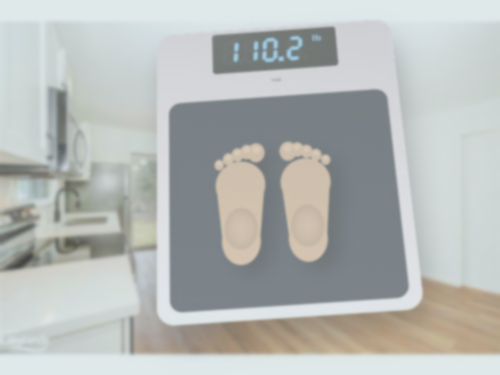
110.2 lb
